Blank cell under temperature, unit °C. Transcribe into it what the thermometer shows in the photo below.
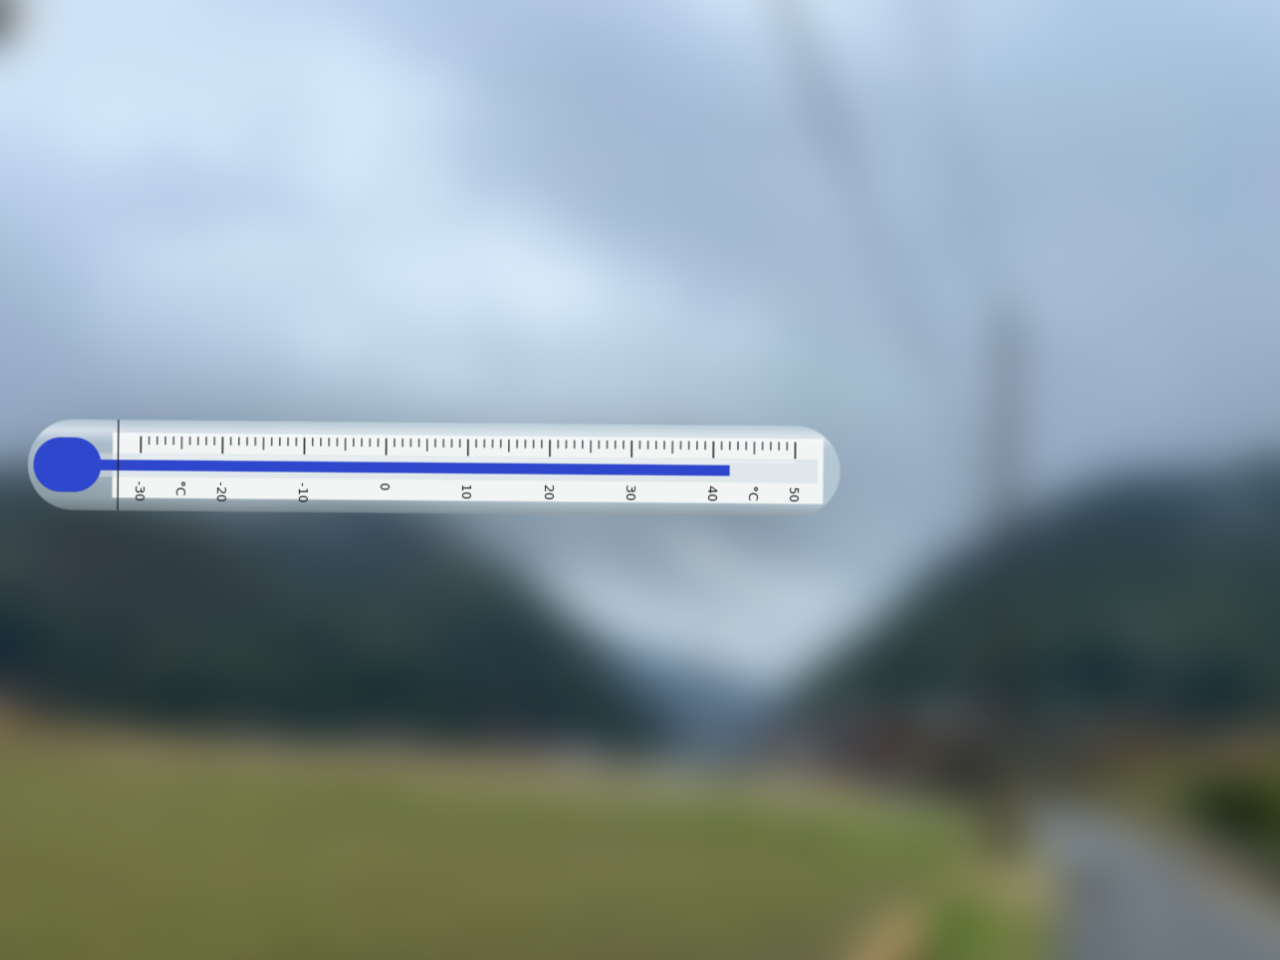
42 °C
